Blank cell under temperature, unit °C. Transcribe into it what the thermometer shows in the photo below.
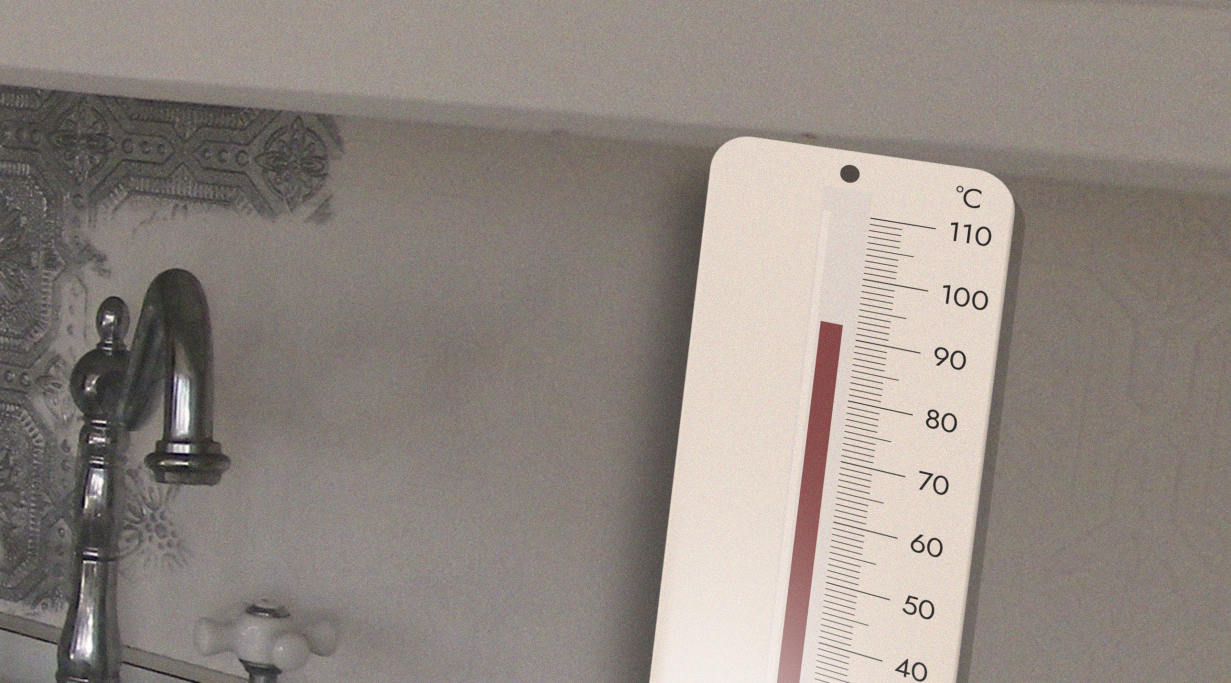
92 °C
